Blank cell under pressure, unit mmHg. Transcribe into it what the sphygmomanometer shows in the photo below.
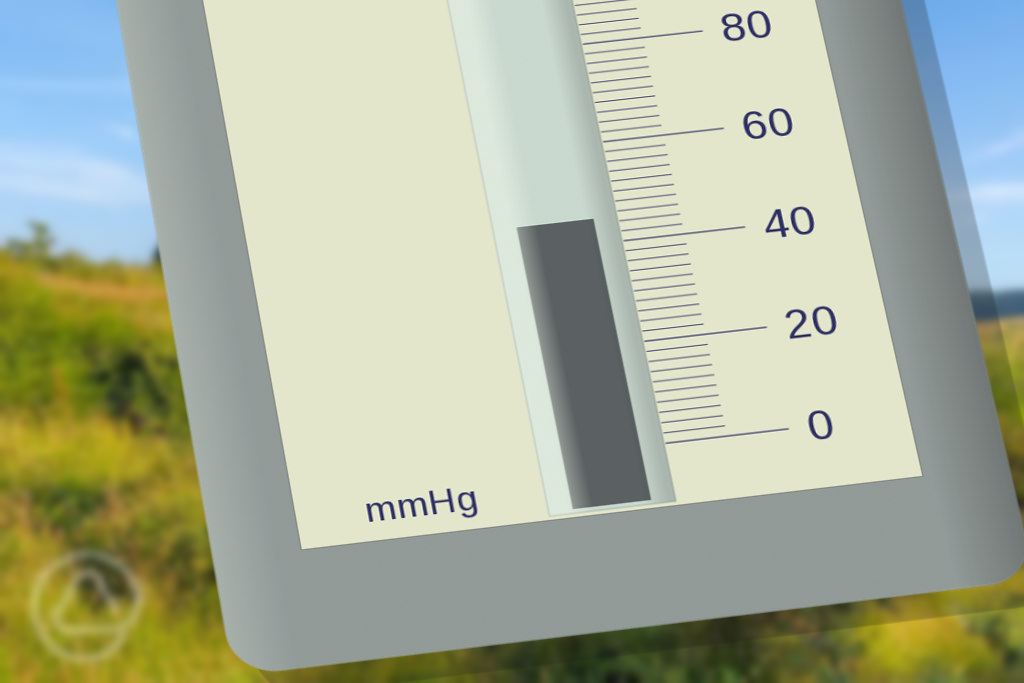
45 mmHg
